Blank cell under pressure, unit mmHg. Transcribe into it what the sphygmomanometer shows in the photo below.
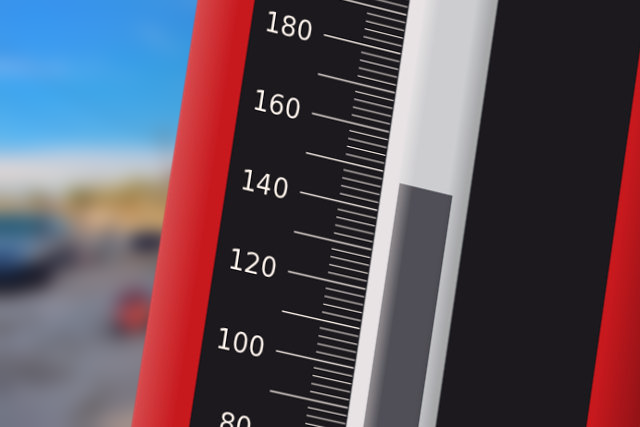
148 mmHg
